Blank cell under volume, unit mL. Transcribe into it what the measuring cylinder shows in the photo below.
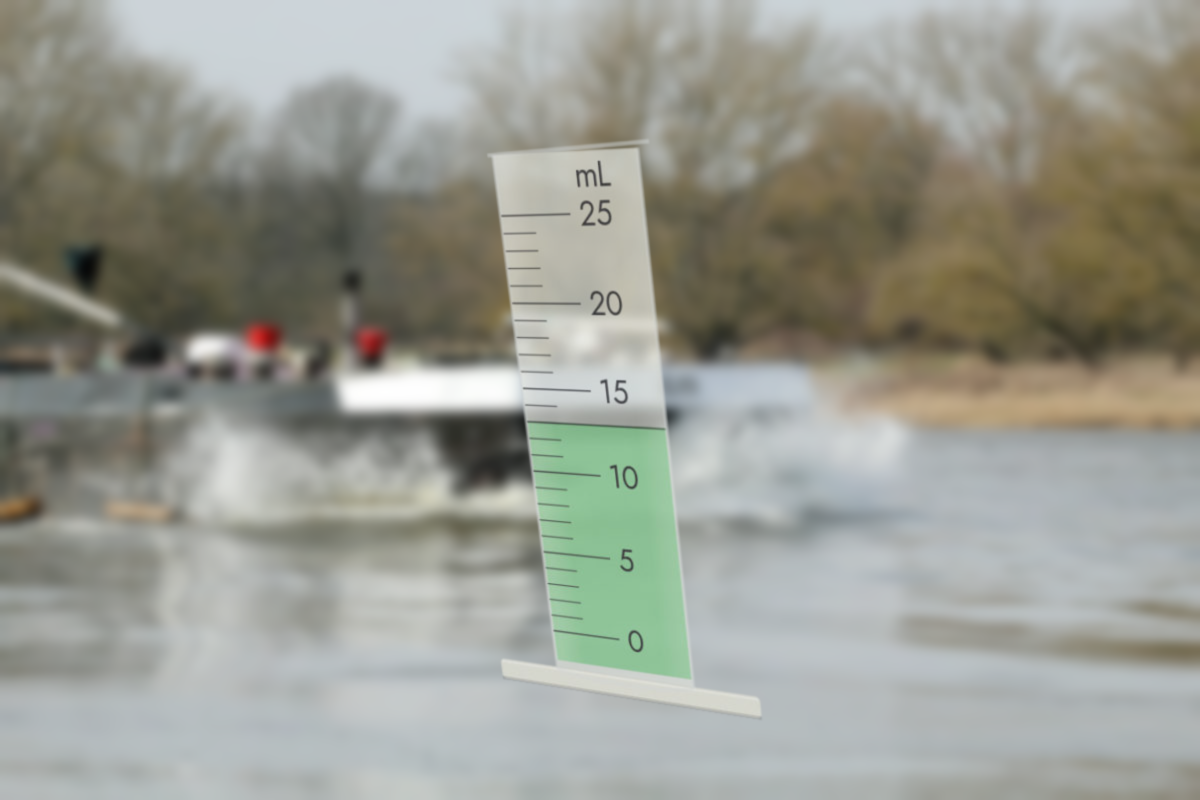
13 mL
